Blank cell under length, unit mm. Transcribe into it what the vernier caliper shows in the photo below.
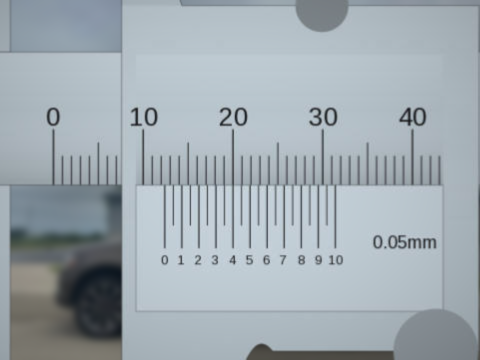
12.4 mm
